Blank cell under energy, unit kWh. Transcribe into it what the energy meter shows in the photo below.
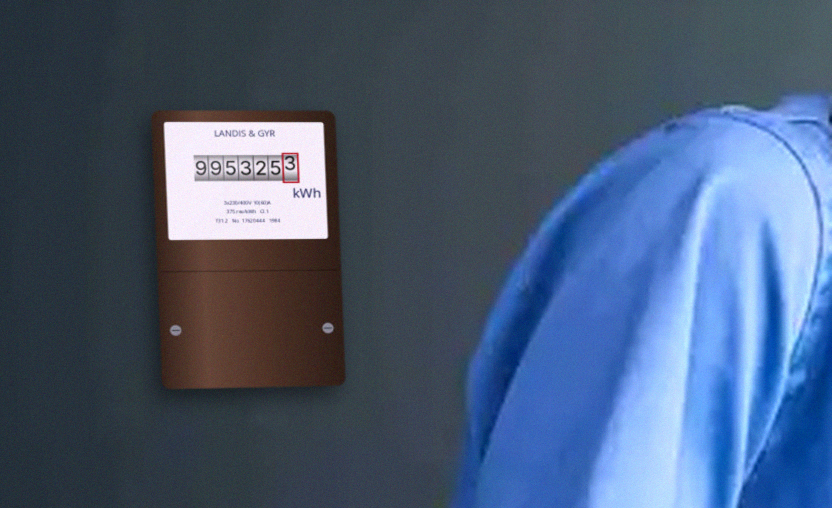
995325.3 kWh
